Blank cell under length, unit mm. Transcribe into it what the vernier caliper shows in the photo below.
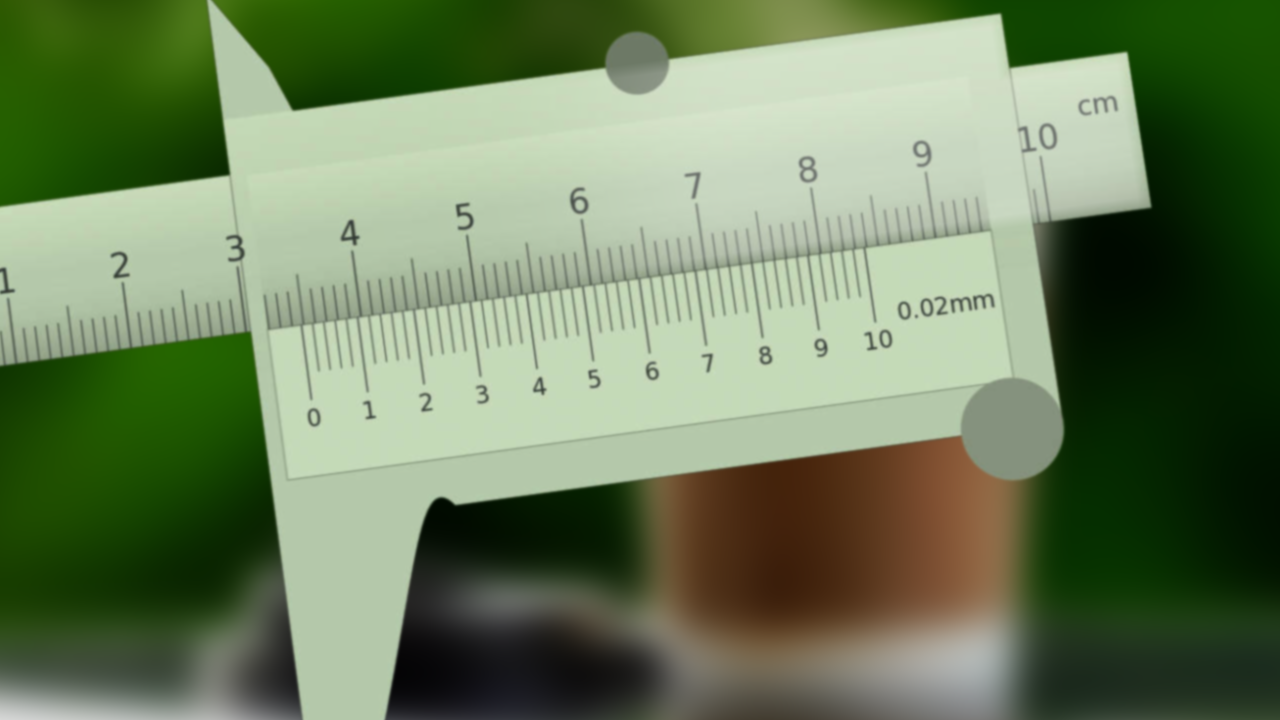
34.8 mm
